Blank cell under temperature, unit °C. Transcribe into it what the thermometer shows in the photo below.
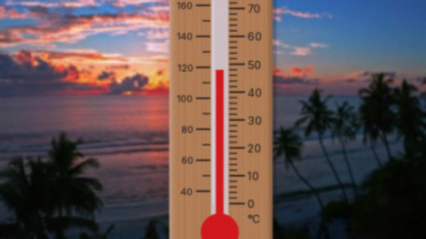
48 °C
